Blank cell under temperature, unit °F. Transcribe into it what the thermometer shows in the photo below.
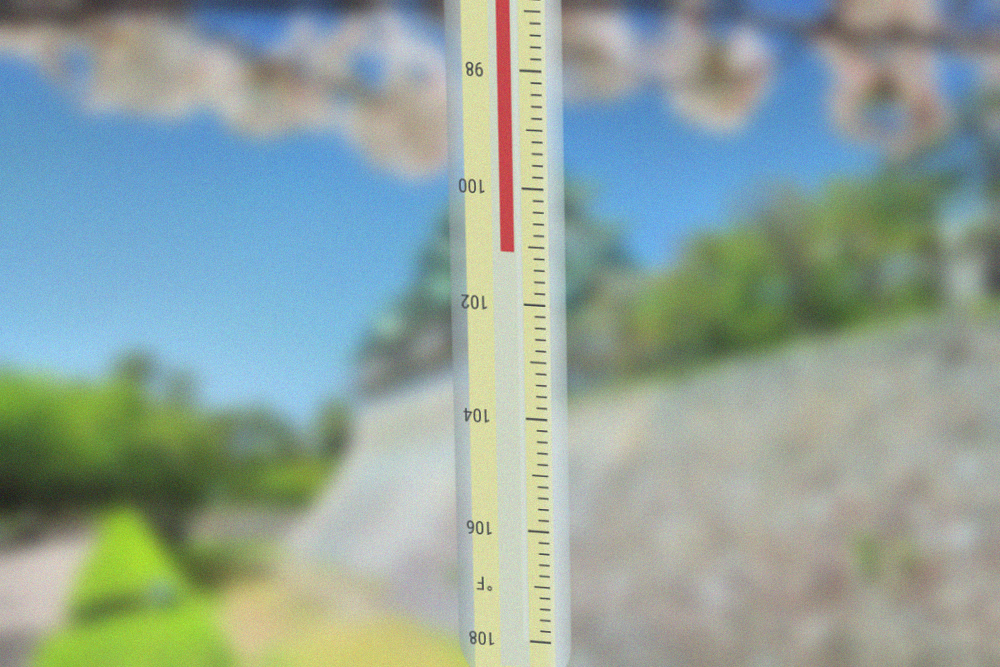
101.1 °F
